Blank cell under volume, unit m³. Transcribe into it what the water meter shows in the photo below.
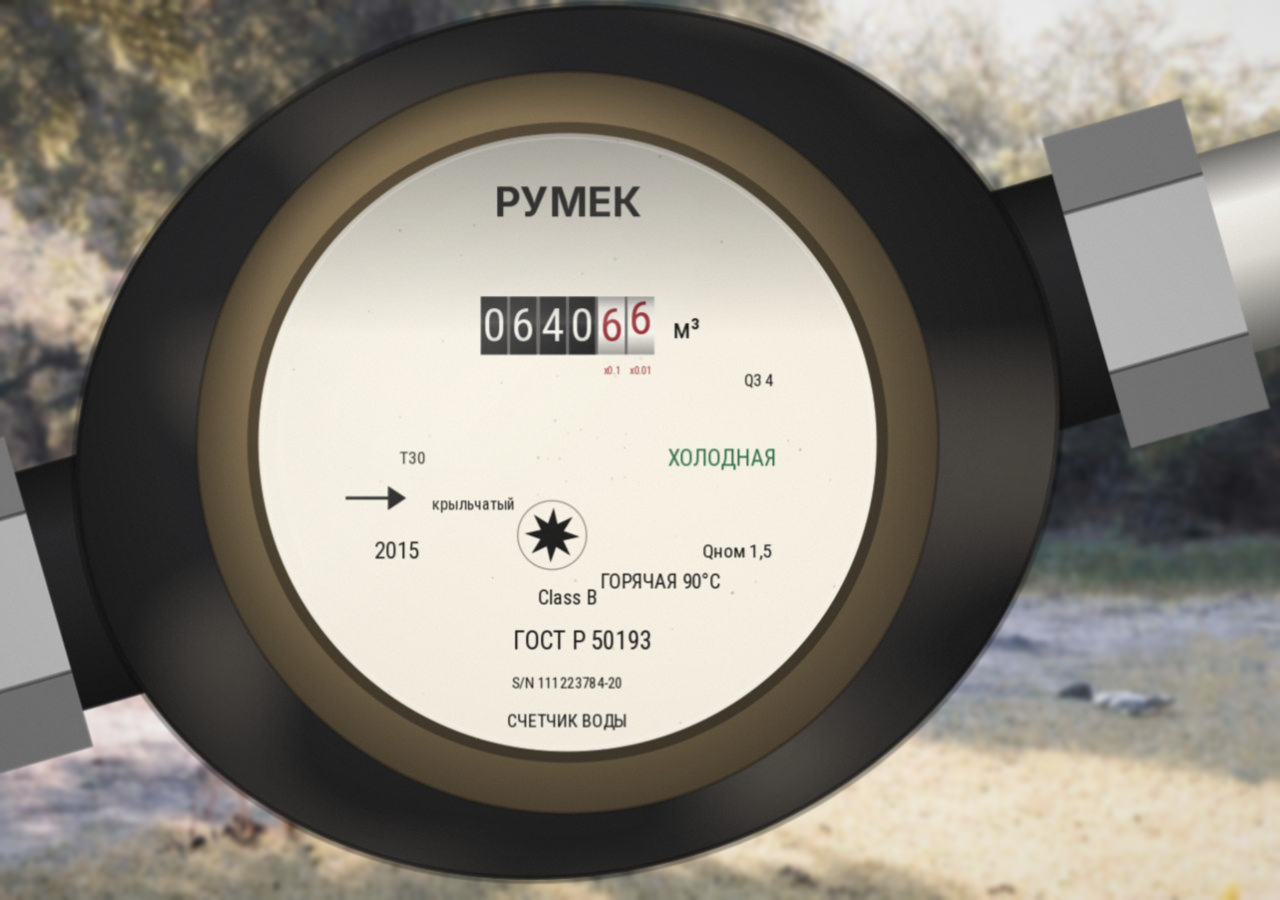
640.66 m³
